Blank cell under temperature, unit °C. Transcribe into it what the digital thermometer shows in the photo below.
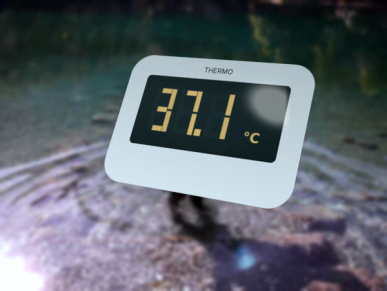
37.1 °C
